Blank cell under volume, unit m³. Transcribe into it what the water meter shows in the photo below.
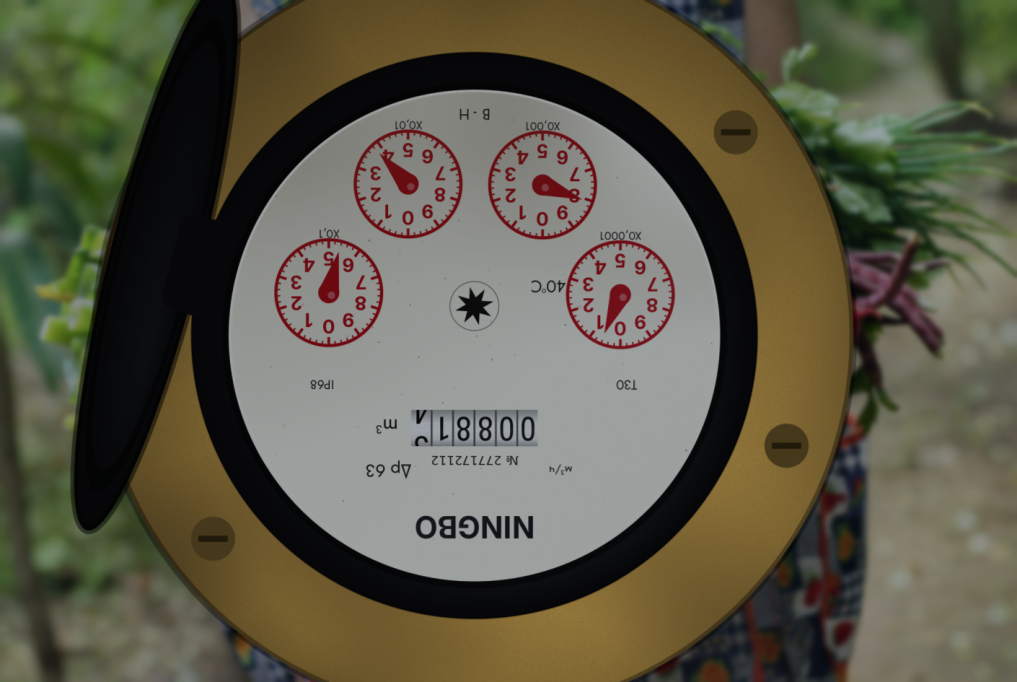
8813.5380 m³
